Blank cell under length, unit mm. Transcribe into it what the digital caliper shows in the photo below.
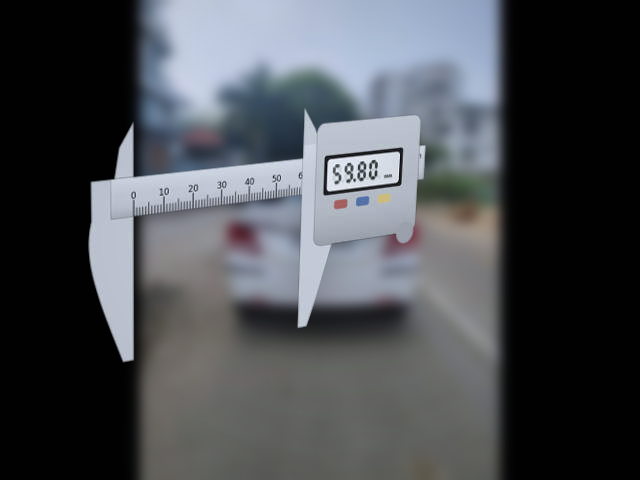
59.80 mm
